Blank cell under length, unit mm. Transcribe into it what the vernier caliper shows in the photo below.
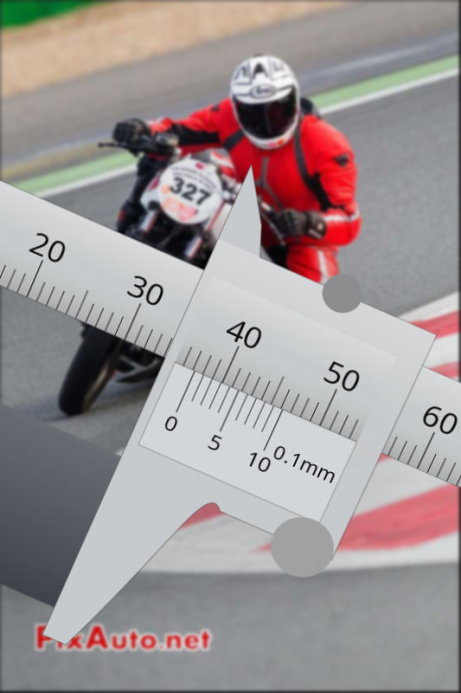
37.2 mm
